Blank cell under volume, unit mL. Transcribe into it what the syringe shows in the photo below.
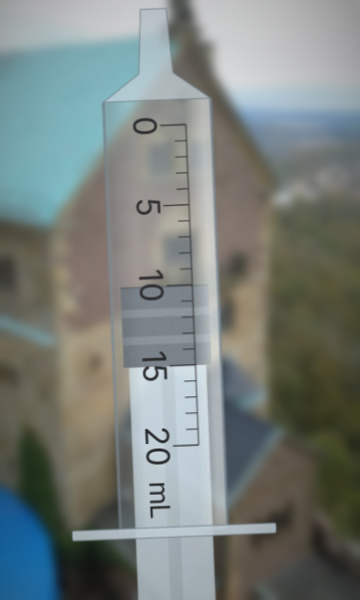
10 mL
